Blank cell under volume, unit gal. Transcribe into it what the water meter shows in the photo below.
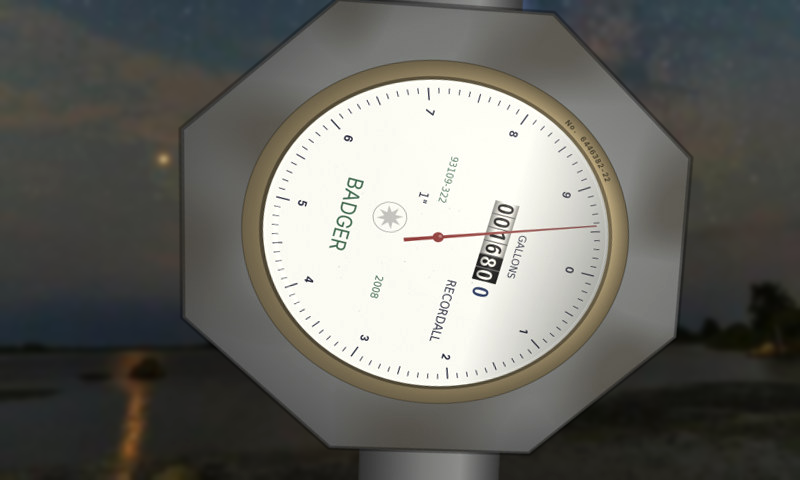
16799.4 gal
